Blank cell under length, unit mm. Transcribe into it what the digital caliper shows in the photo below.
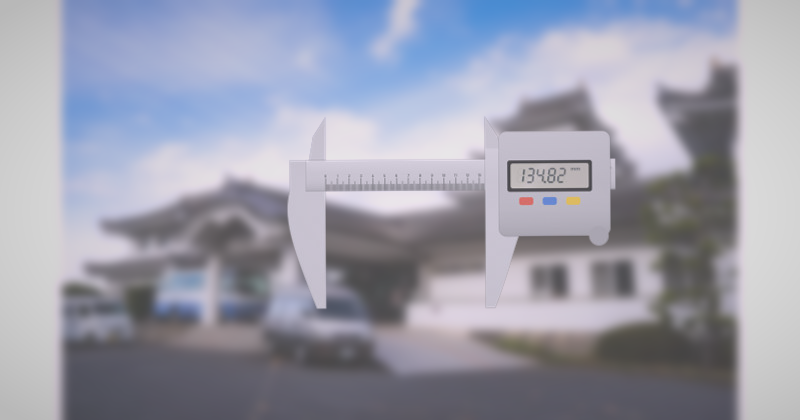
134.82 mm
